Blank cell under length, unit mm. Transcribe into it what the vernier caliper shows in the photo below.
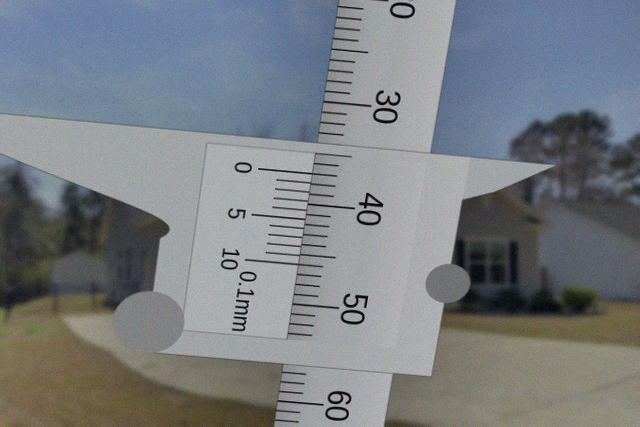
37.0 mm
